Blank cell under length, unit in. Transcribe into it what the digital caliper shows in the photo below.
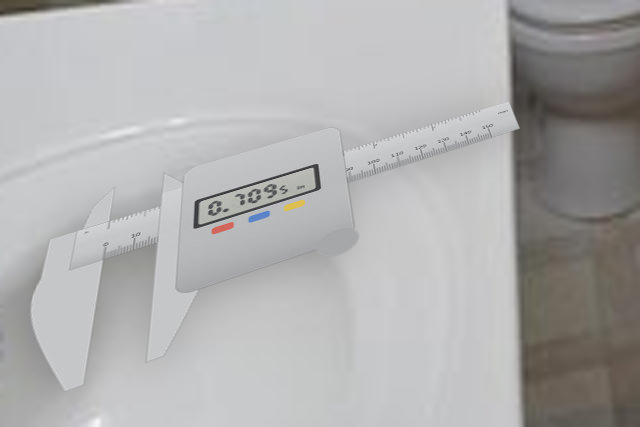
0.7095 in
